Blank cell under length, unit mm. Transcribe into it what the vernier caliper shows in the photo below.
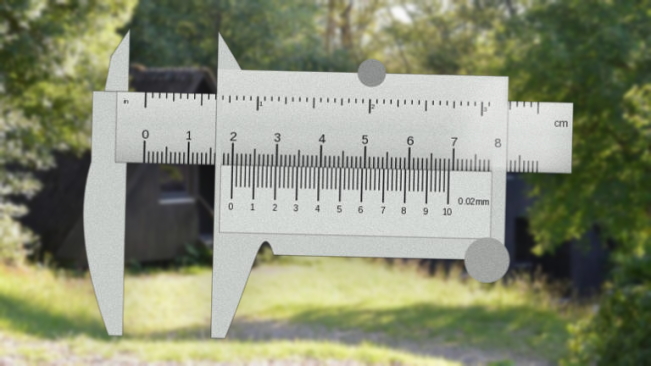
20.0 mm
